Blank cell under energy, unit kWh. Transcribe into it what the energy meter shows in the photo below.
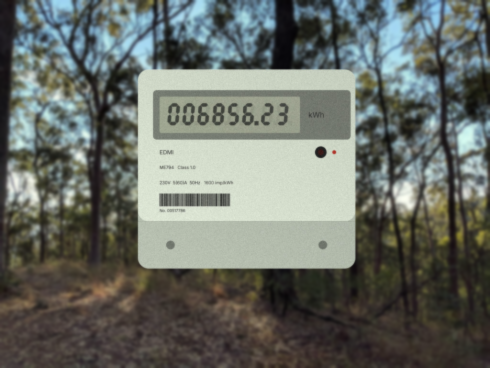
6856.23 kWh
